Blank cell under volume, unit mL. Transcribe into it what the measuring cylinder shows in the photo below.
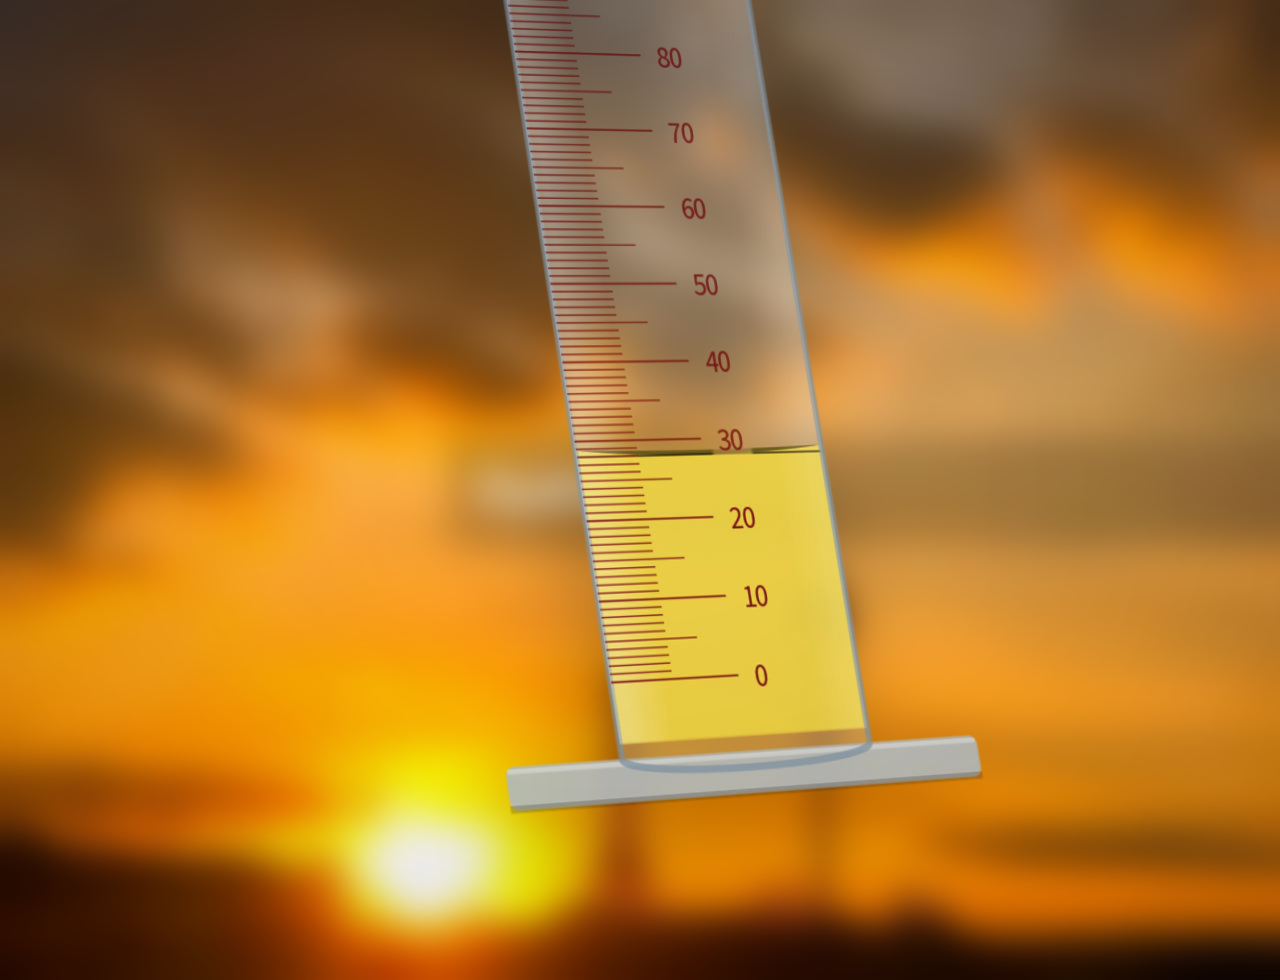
28 mL
